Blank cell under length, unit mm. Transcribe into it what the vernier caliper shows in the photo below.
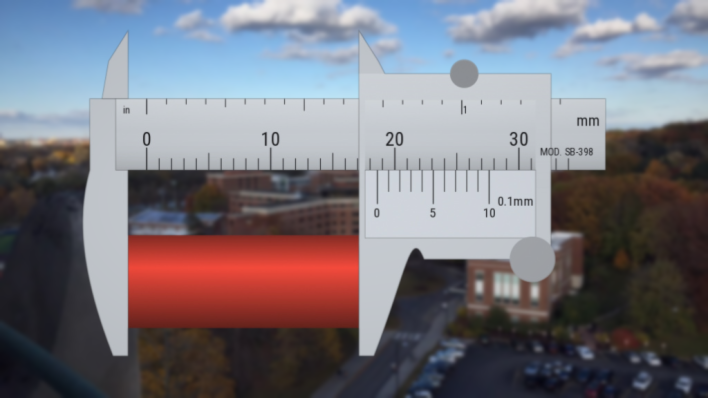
18.6 mm
